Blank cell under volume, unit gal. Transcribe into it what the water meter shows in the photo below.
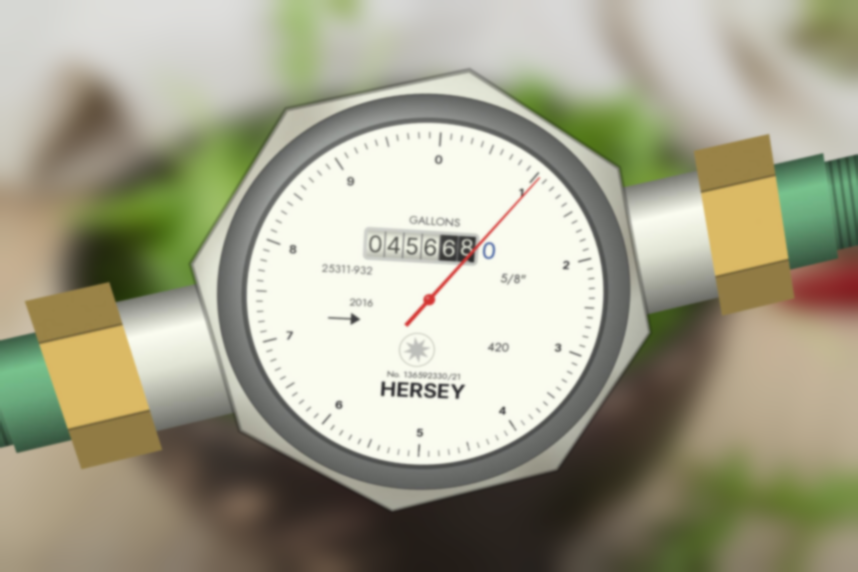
456681.0 gal
